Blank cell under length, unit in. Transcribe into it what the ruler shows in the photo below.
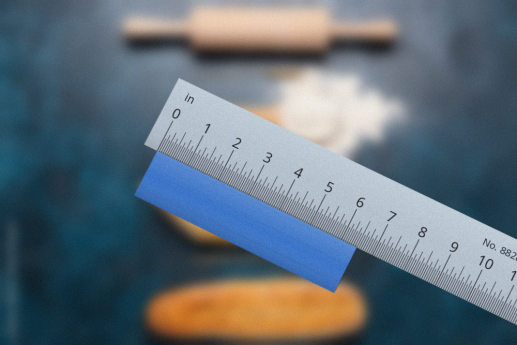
6.5 in
